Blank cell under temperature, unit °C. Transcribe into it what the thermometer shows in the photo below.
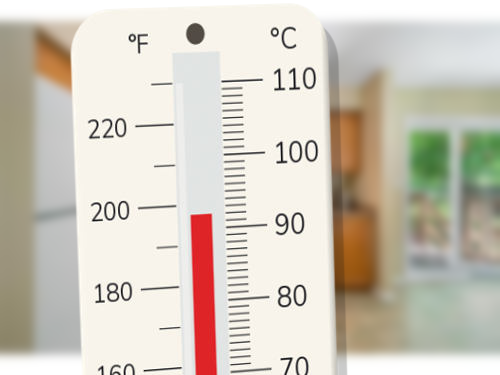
92 °C
